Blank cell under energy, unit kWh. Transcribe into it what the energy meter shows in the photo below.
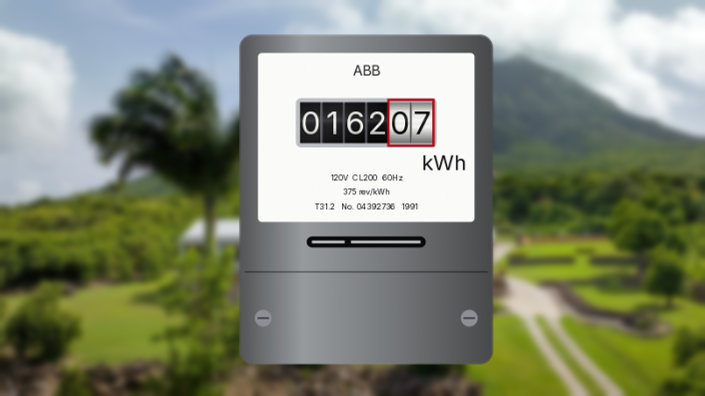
162.07 kWh
